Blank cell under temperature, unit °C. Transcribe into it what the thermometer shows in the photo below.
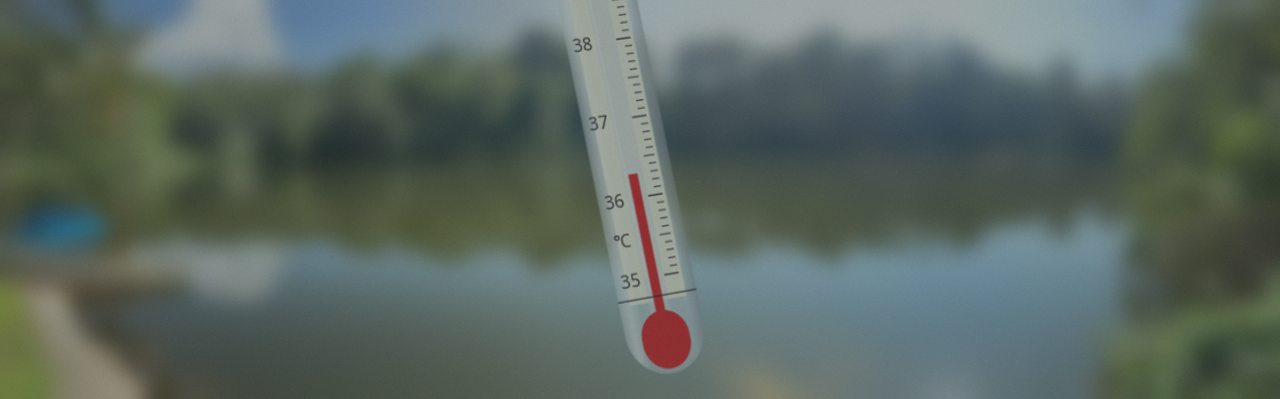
36.3 °C
